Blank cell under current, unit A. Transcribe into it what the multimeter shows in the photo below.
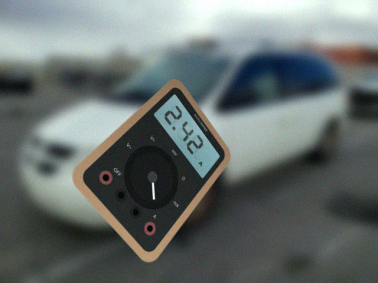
2.42 A
